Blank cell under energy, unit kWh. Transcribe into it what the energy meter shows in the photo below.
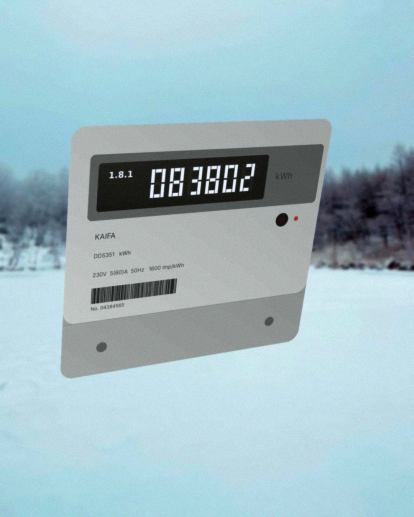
83802 kWh
